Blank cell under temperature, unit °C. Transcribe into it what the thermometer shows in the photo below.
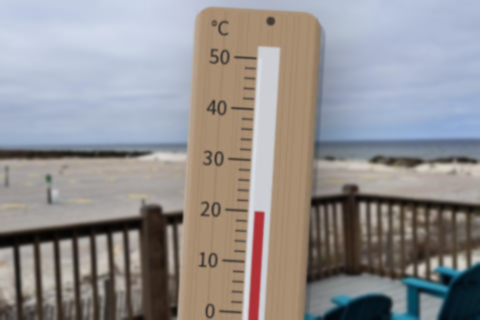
20 °C
